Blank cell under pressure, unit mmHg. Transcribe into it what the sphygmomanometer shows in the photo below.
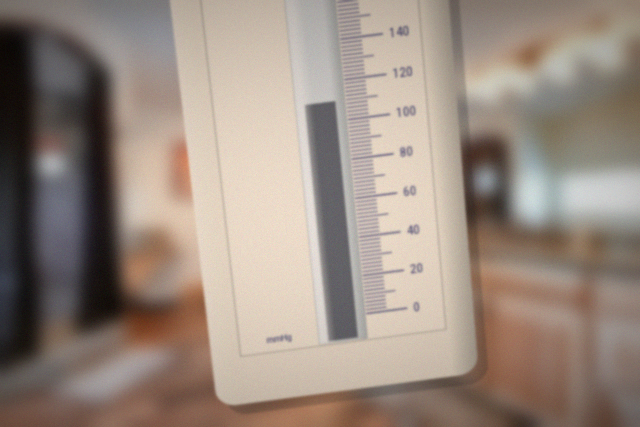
110 mmHg
